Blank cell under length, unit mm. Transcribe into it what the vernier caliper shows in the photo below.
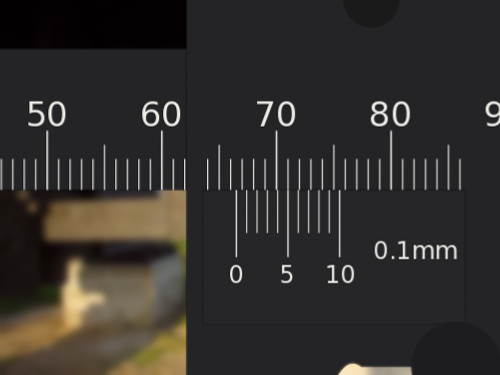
66.5 mm
